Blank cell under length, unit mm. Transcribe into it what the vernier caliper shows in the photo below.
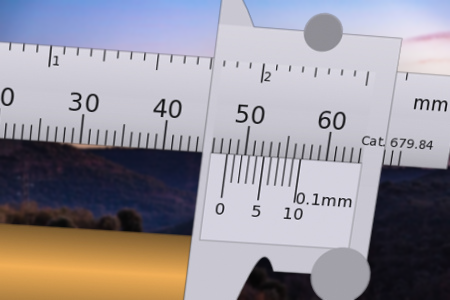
47.8 mm
